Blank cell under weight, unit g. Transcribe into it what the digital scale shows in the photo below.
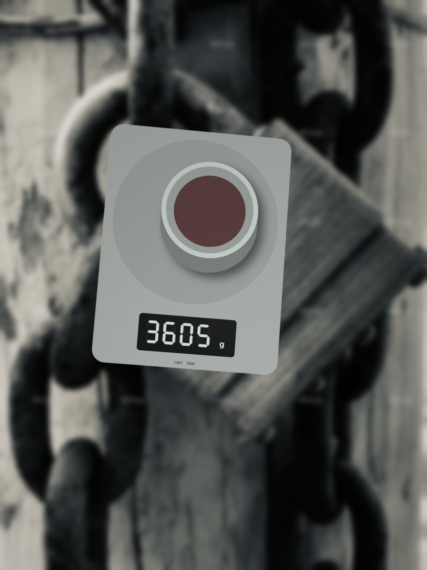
3605 g
